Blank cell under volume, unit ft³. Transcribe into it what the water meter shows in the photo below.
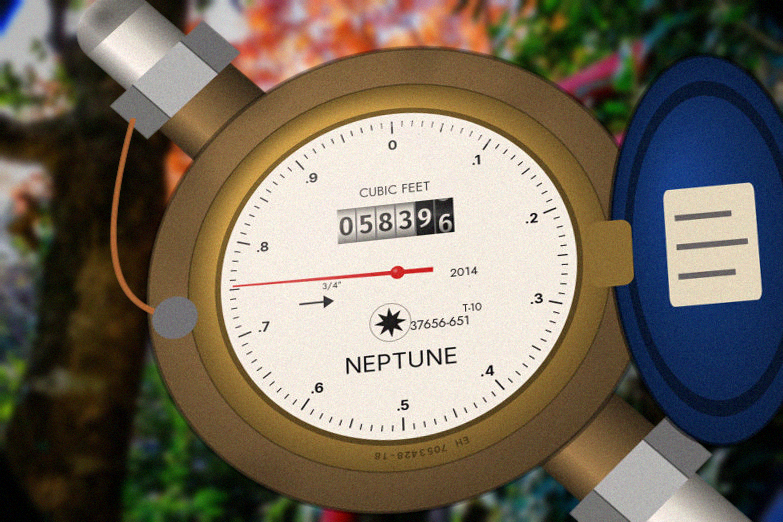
58395.75 ft³
